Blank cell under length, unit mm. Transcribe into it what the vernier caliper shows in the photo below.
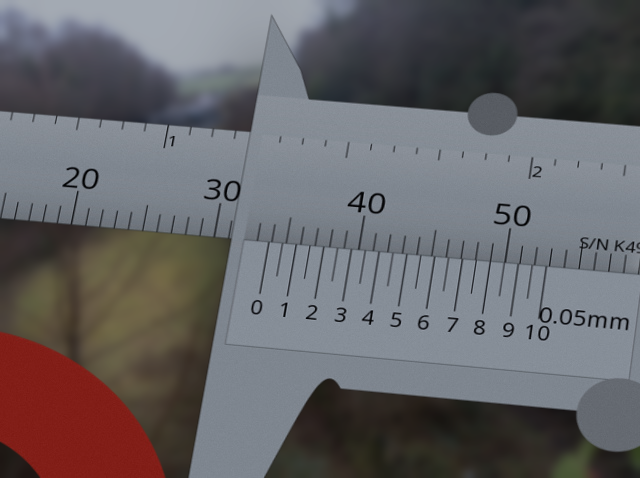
33.8 mm
